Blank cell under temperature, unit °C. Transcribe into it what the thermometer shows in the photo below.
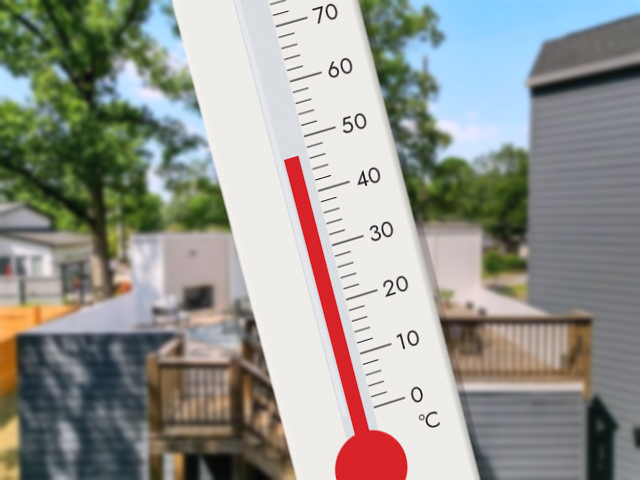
47 °C
